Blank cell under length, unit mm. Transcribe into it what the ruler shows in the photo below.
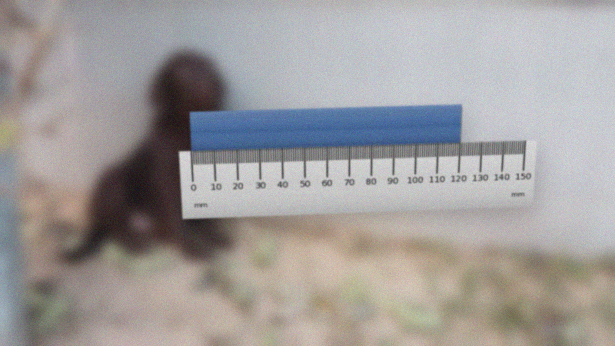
120 mm
